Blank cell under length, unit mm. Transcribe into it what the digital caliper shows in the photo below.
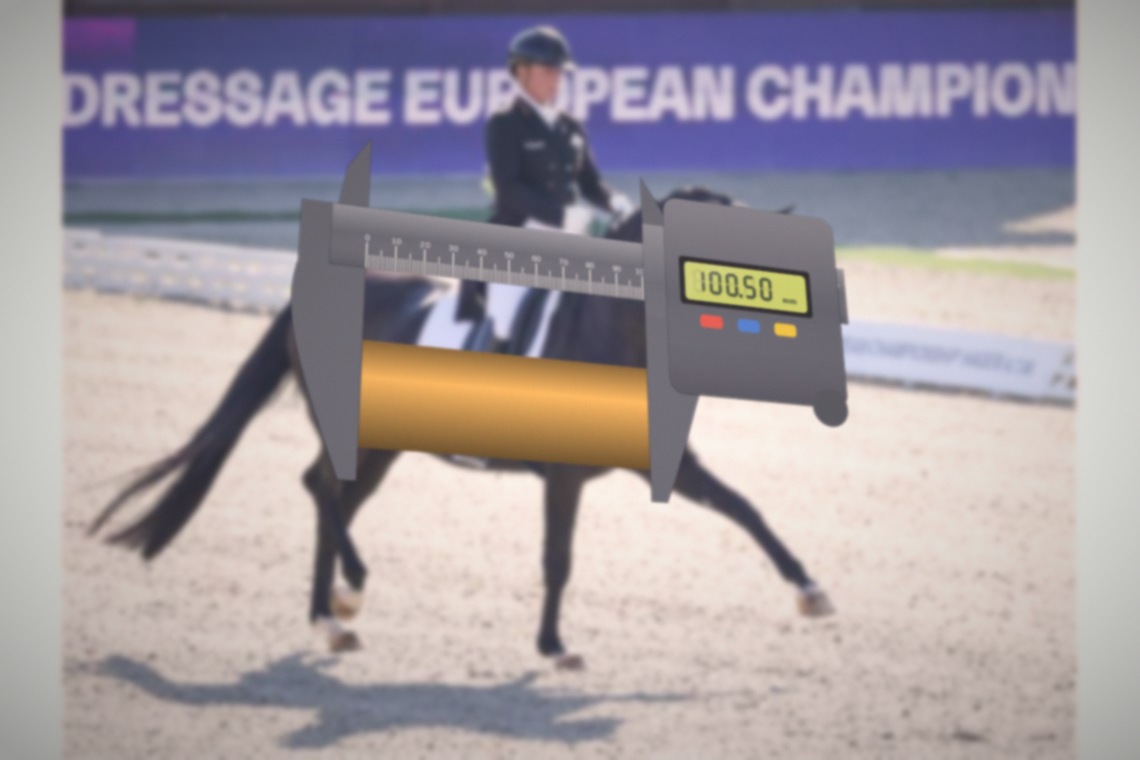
100.50 mm
